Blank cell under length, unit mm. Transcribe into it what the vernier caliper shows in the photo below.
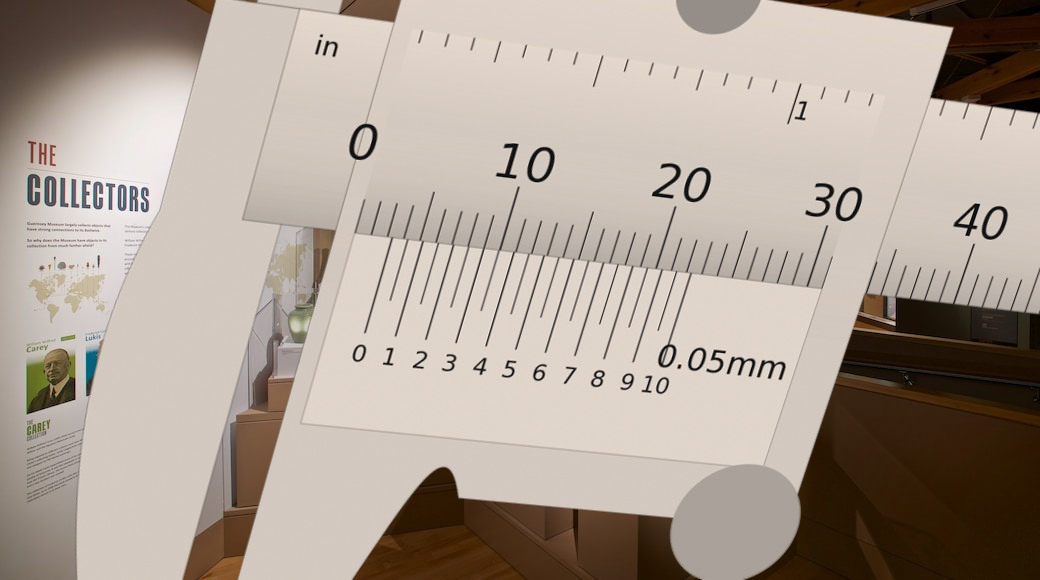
3.3 mm
